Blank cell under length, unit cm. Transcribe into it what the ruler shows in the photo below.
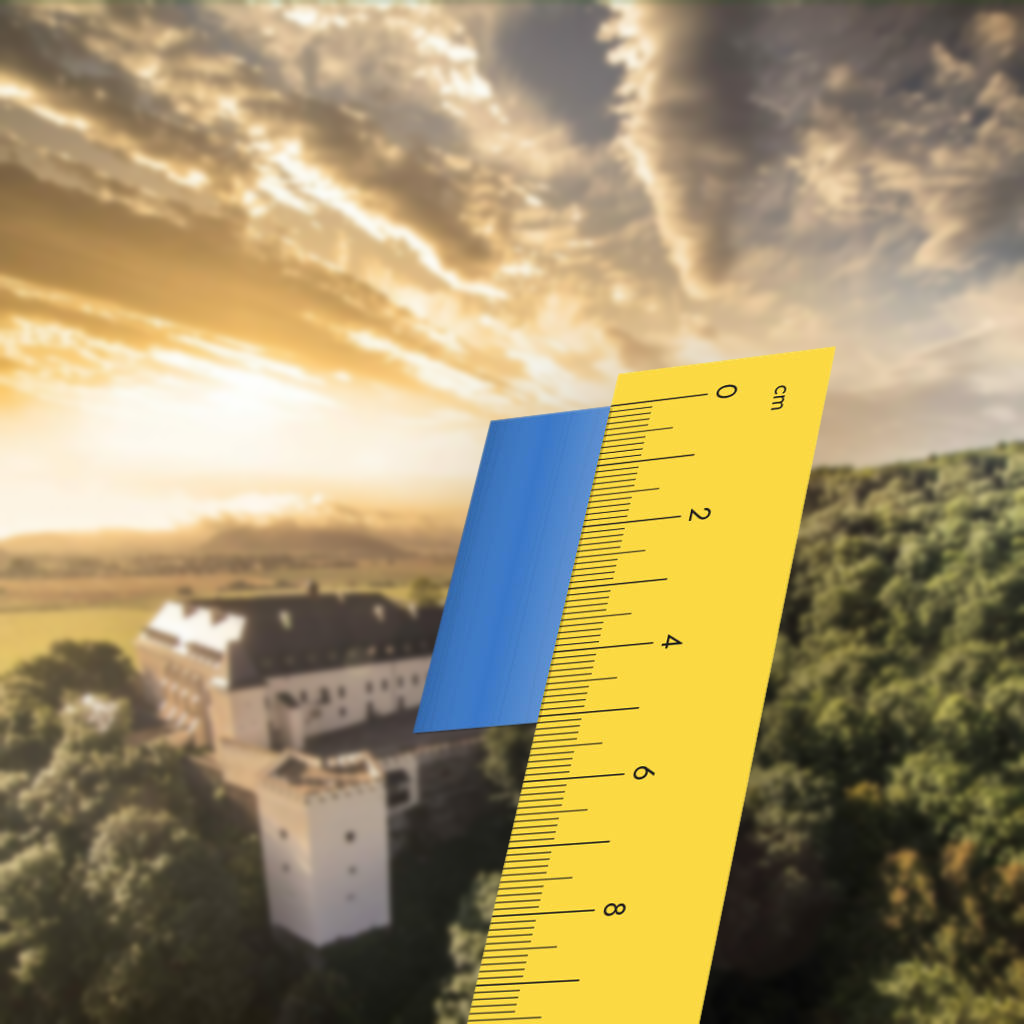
5.1 cm
